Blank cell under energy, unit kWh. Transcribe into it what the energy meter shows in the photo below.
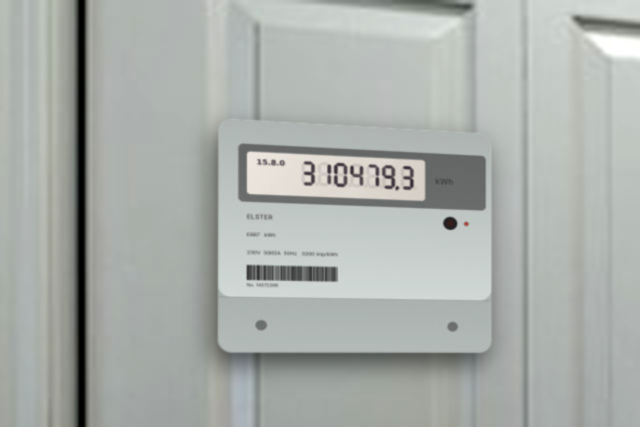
310479.3 kWh
